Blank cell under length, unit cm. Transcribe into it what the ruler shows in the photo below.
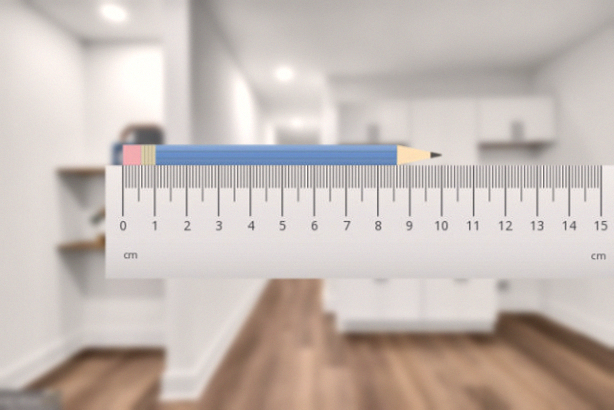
10 cm
